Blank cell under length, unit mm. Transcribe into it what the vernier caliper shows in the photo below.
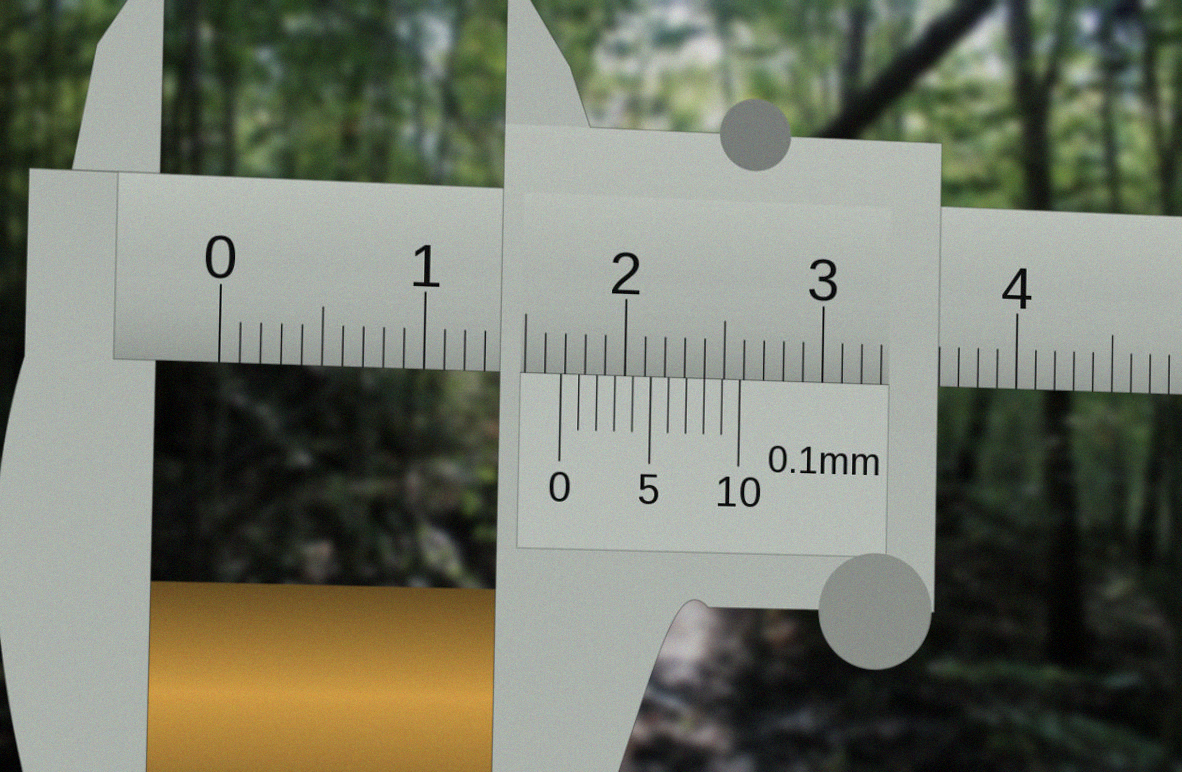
16.8 mm
